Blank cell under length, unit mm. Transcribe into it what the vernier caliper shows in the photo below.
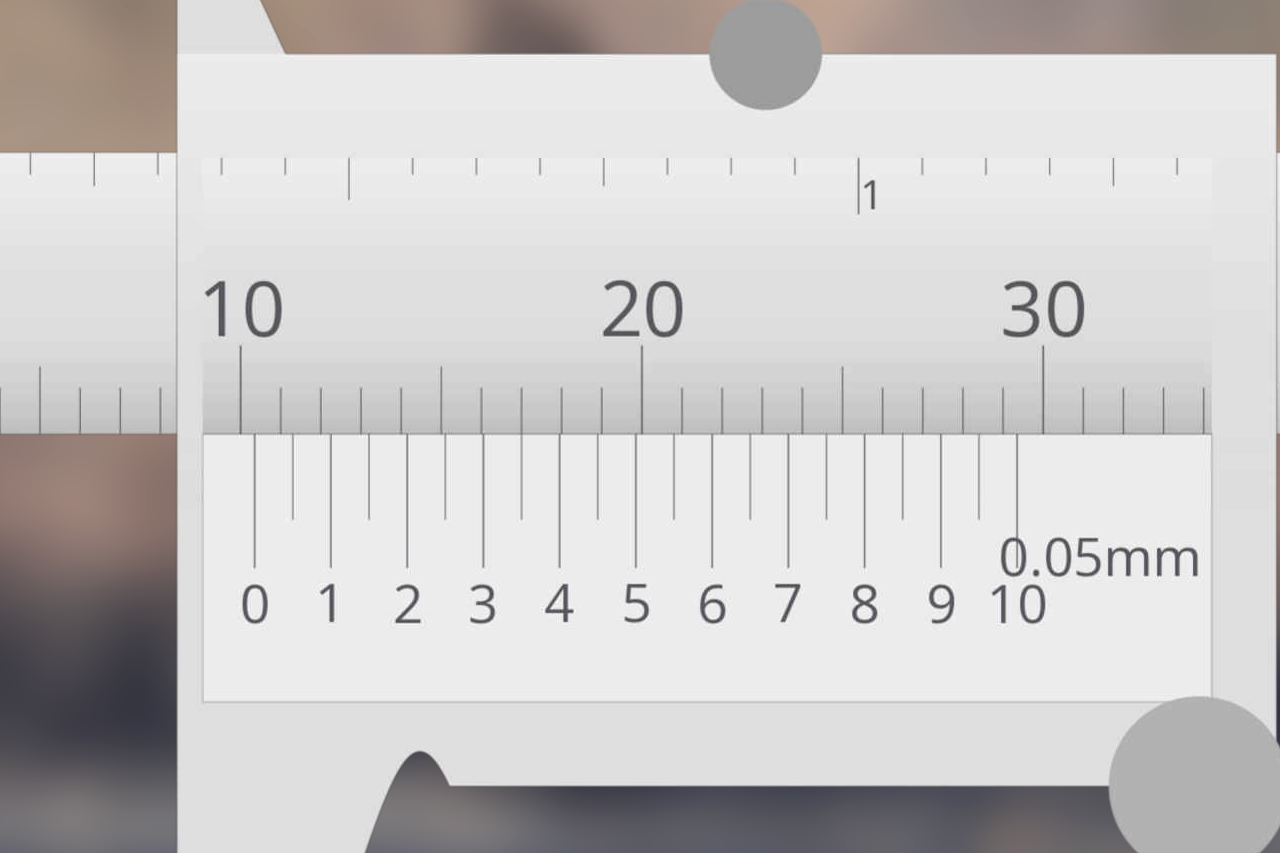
10.35 mm
